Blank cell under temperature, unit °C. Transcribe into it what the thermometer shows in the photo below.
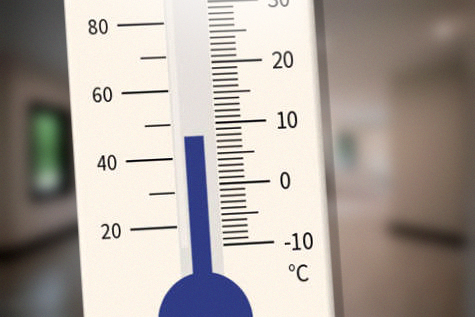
8 °C
